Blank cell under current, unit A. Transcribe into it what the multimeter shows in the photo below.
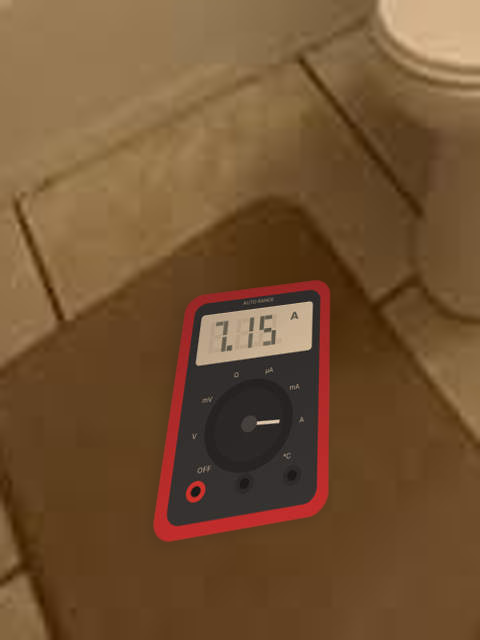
7.15 A
